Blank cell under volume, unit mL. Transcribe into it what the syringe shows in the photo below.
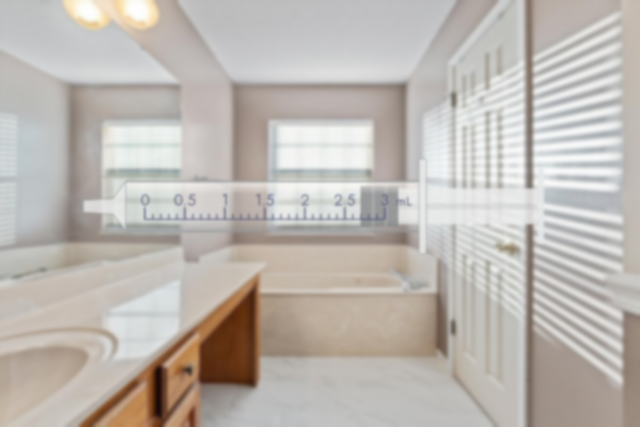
2.7 mL
